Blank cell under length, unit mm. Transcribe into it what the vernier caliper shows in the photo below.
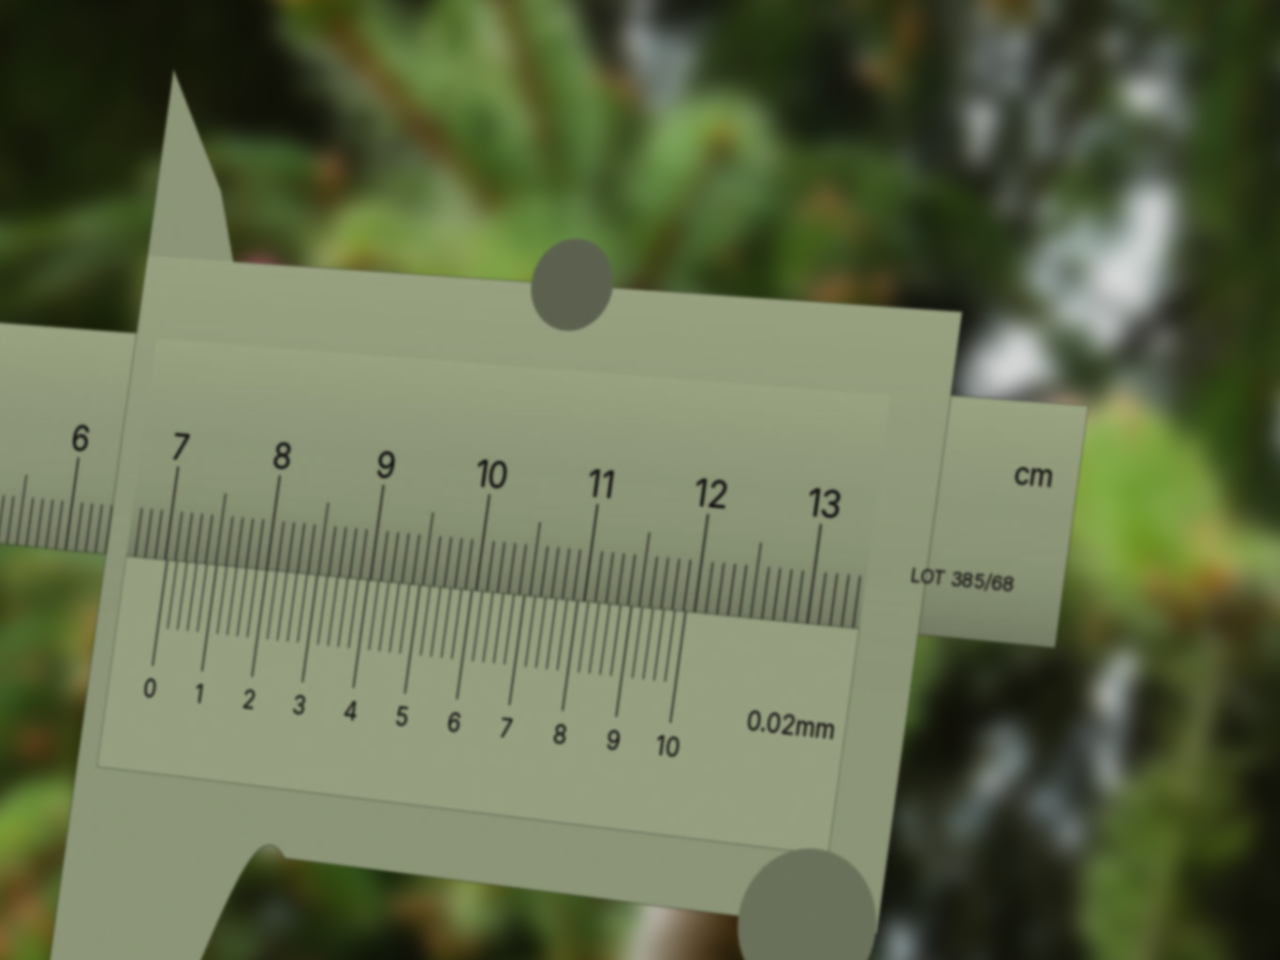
70.2 mm
